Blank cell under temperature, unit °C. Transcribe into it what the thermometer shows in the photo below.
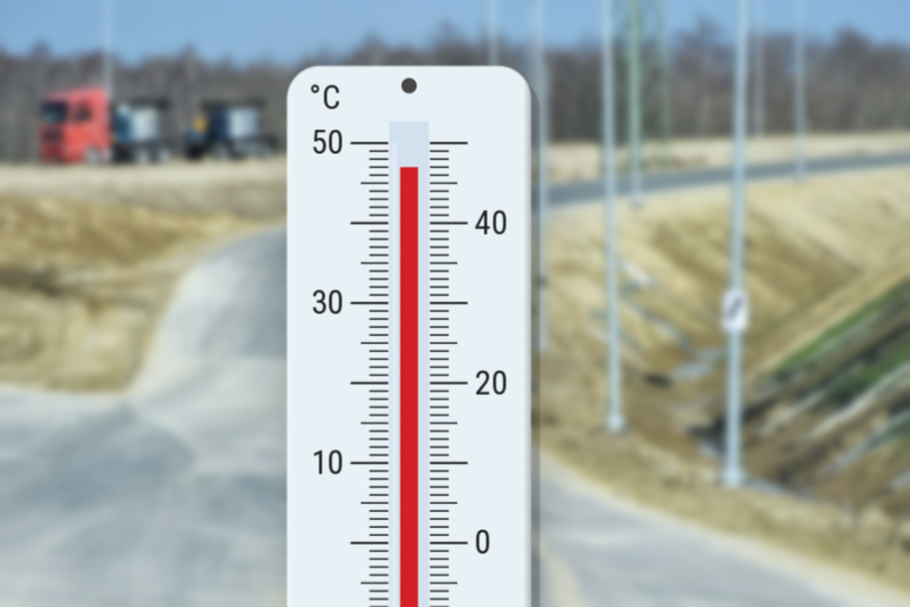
47 °C
